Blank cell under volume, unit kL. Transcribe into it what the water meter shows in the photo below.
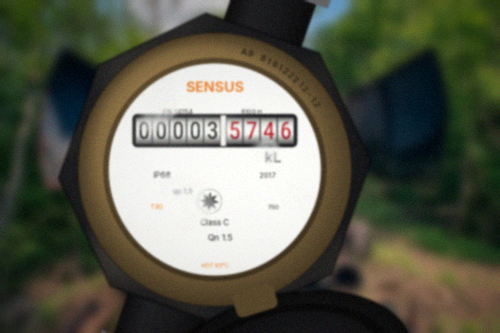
3.5746 kL
